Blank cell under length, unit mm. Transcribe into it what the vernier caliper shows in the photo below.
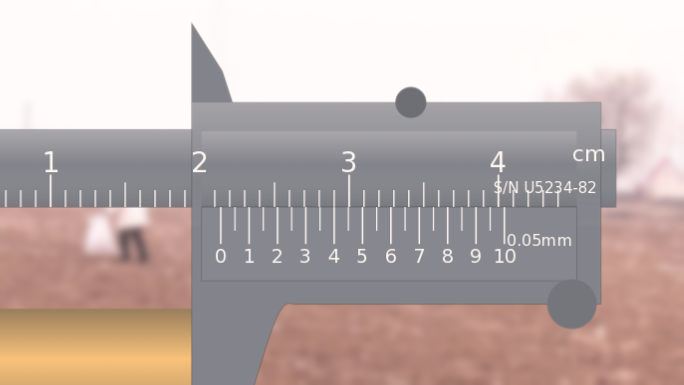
21.4 mm
